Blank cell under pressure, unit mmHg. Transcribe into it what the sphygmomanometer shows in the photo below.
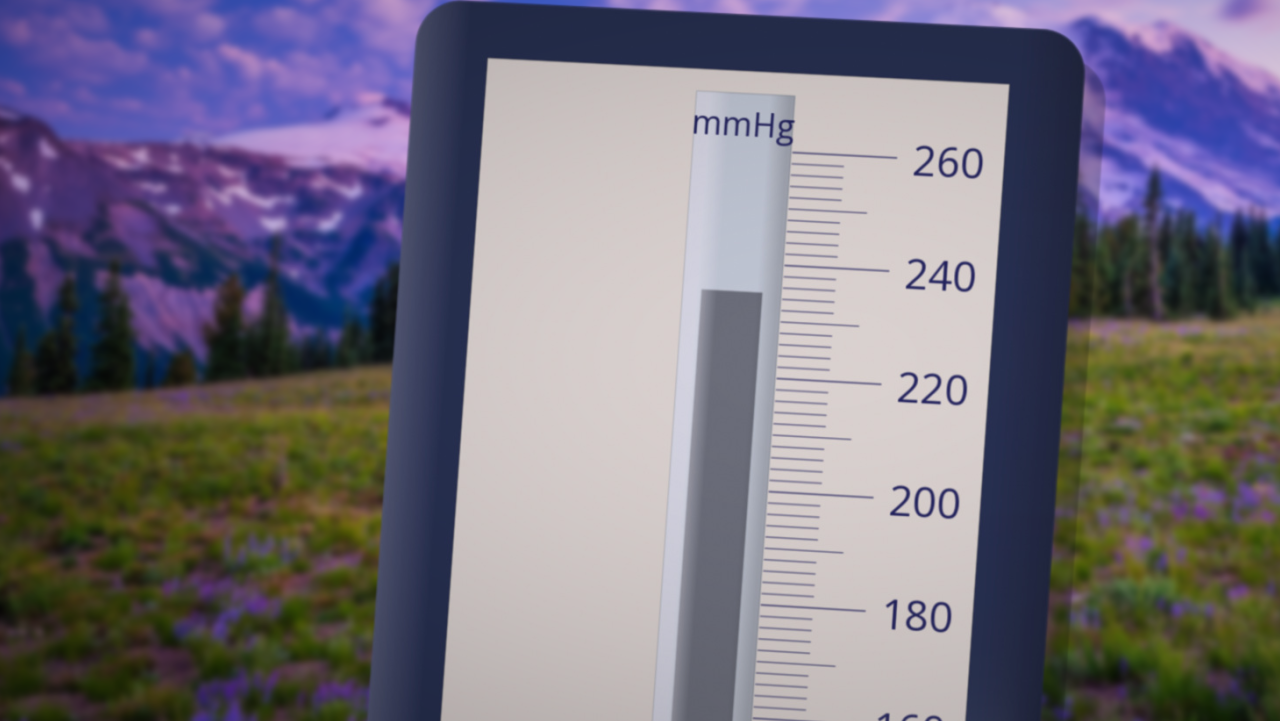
235 mmHg
